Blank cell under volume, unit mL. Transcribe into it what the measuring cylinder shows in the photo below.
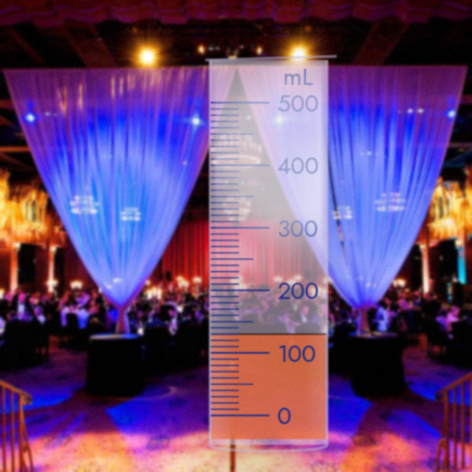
130 mL
